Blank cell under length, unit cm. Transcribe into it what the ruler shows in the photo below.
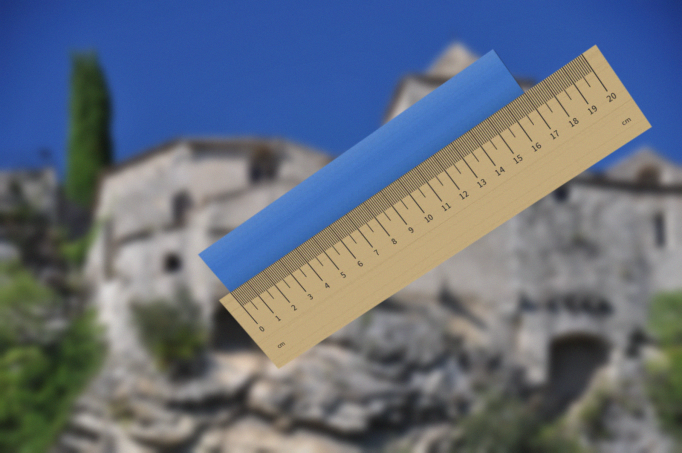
17 cm
